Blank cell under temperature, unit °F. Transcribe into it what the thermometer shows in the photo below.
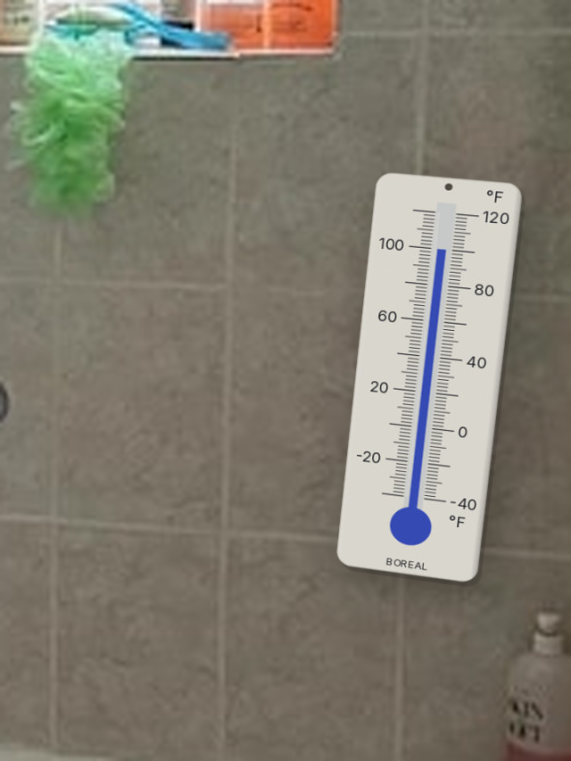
100 °F
